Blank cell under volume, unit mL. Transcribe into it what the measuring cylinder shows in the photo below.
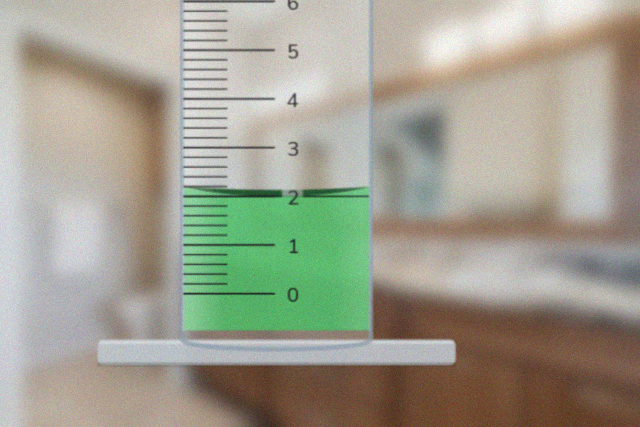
2 mL
